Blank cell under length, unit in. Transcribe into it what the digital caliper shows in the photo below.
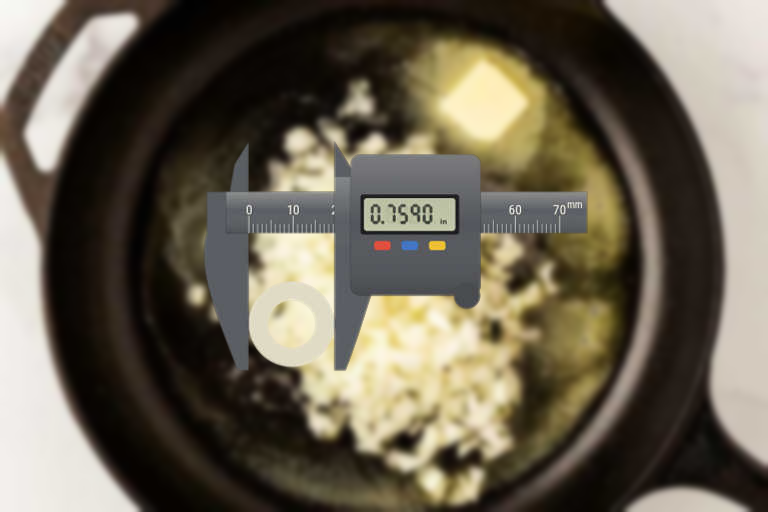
0.7590 in
